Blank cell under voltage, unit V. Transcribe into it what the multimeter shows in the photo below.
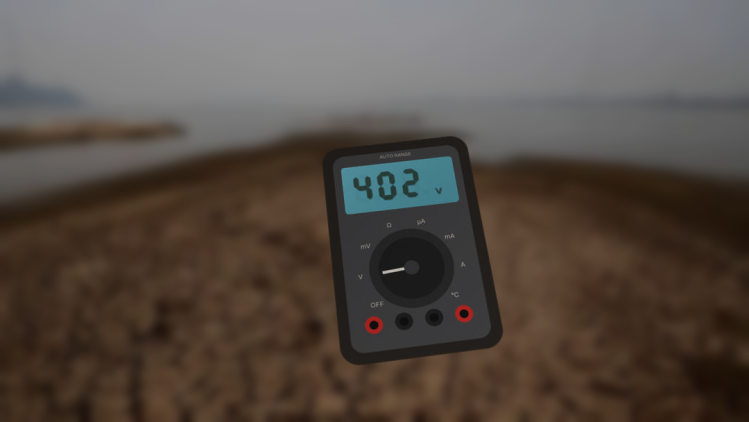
402 V
